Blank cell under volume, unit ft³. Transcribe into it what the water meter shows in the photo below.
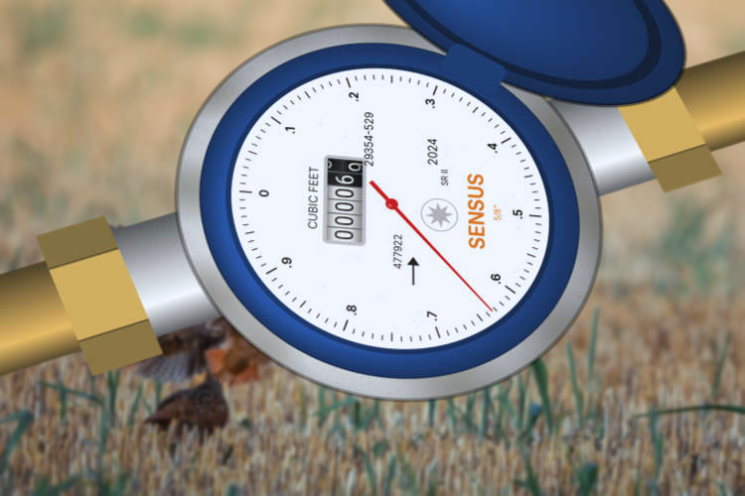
68.63 ft³
